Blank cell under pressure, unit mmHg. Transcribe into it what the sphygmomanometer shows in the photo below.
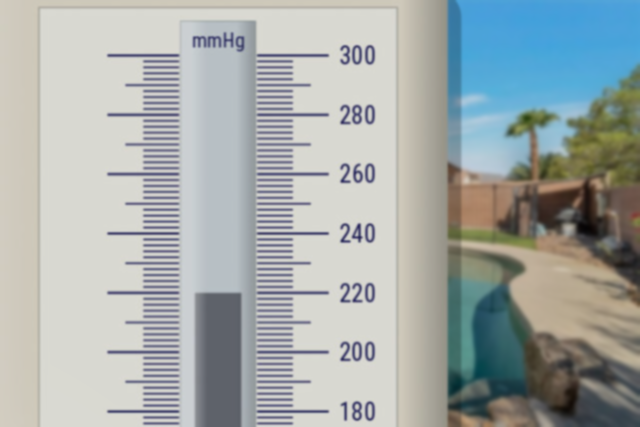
220 mmHg
